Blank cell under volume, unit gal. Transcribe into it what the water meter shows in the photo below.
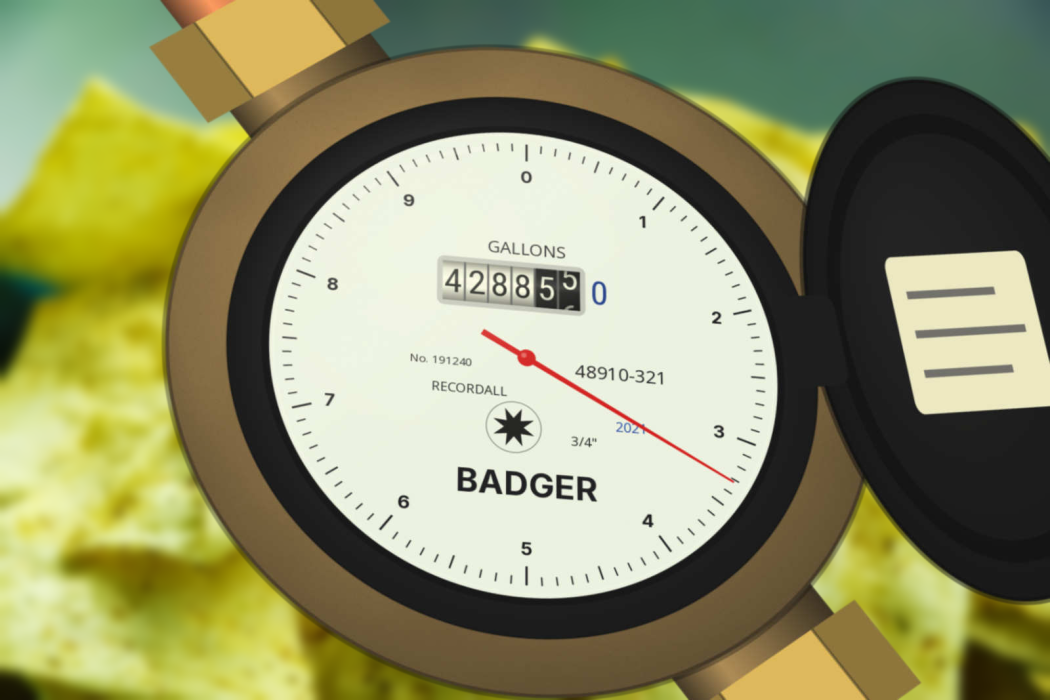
4288553.3 gal
